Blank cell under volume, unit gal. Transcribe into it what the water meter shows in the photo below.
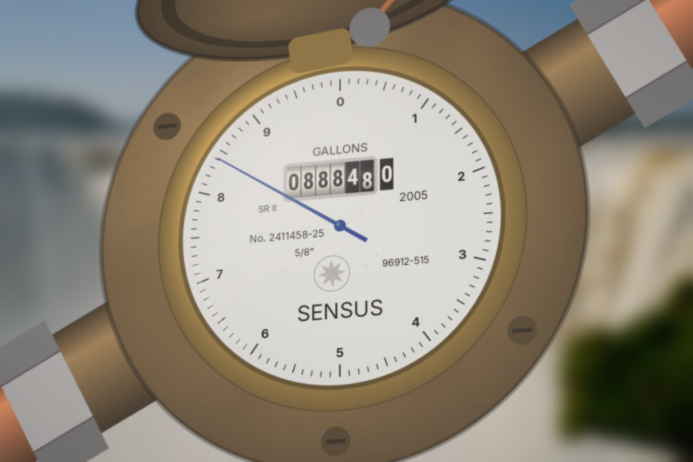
888478.4 gal
